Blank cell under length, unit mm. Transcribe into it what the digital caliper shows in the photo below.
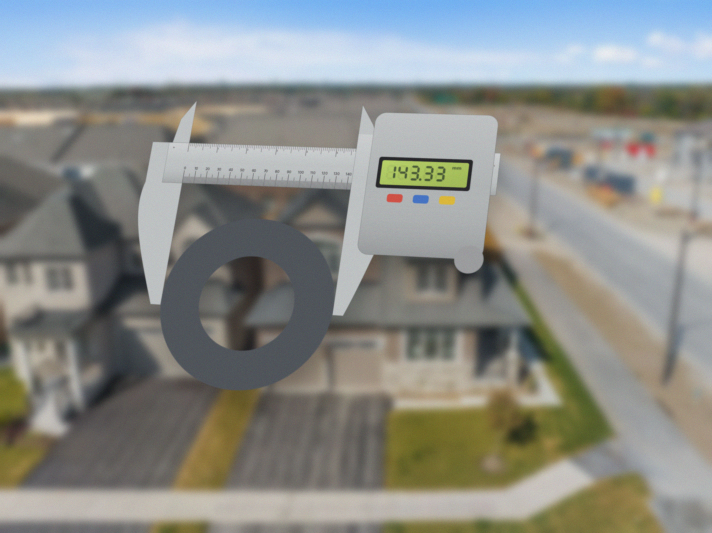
143.33 mm
